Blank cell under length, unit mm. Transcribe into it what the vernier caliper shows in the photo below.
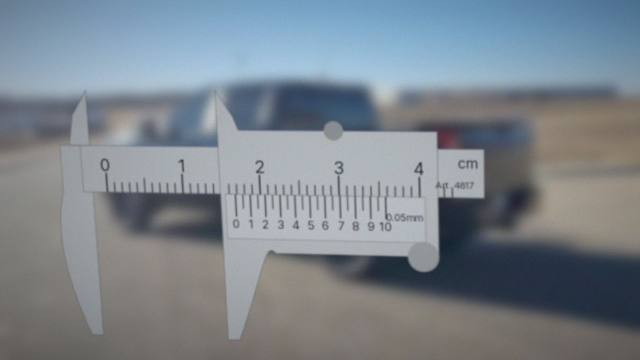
16.8 mm
